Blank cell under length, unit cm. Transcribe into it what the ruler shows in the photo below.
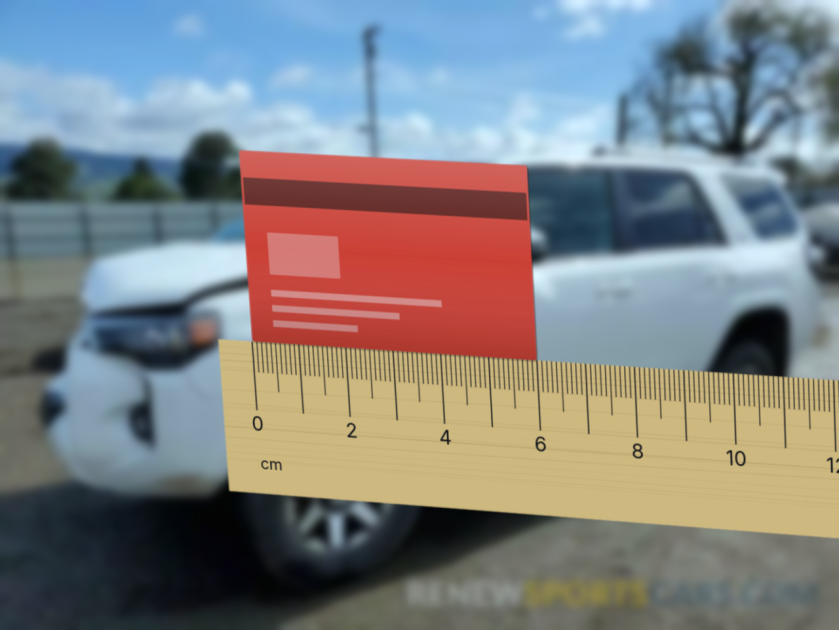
6 cm
